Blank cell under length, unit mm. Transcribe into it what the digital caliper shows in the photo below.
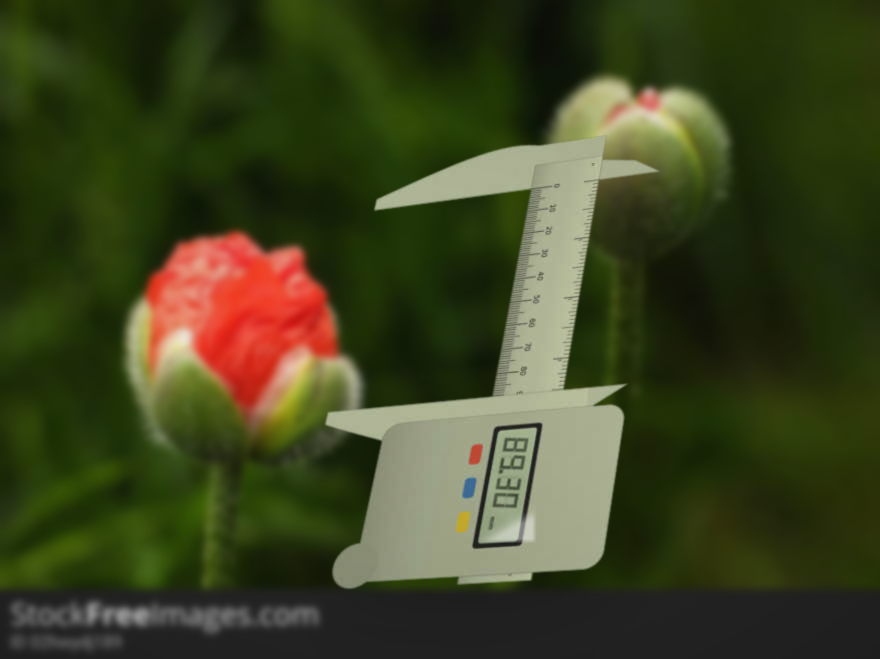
89.30 mm
